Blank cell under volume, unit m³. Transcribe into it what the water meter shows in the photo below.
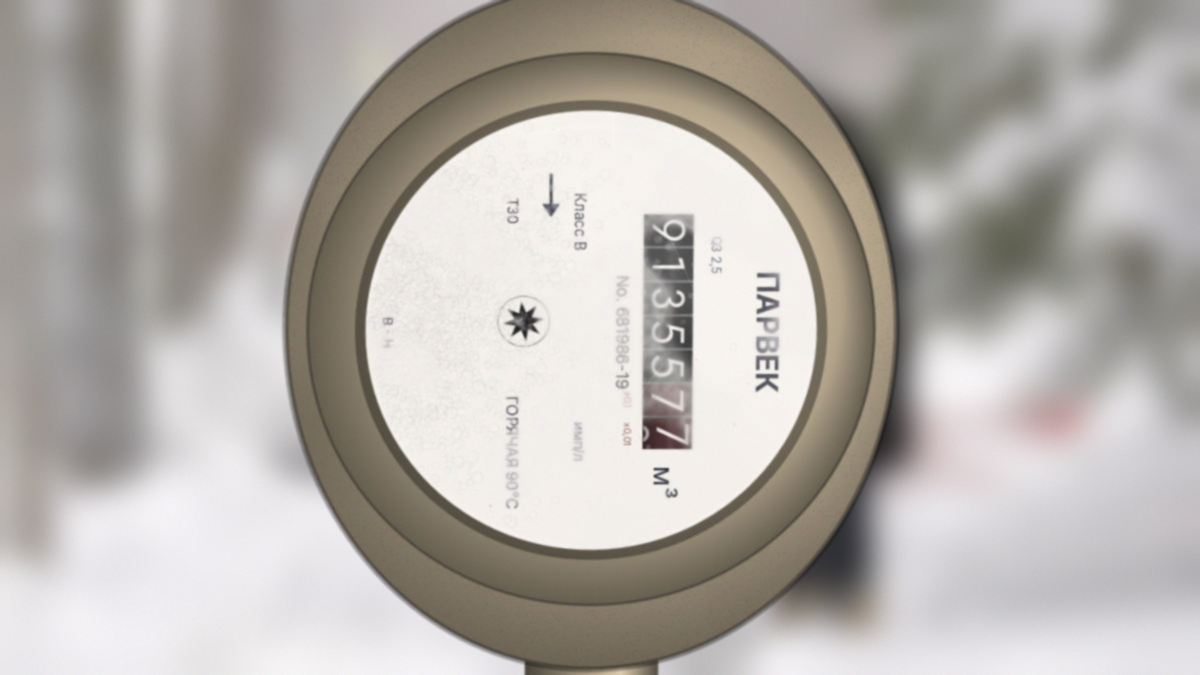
91355.77 m³
